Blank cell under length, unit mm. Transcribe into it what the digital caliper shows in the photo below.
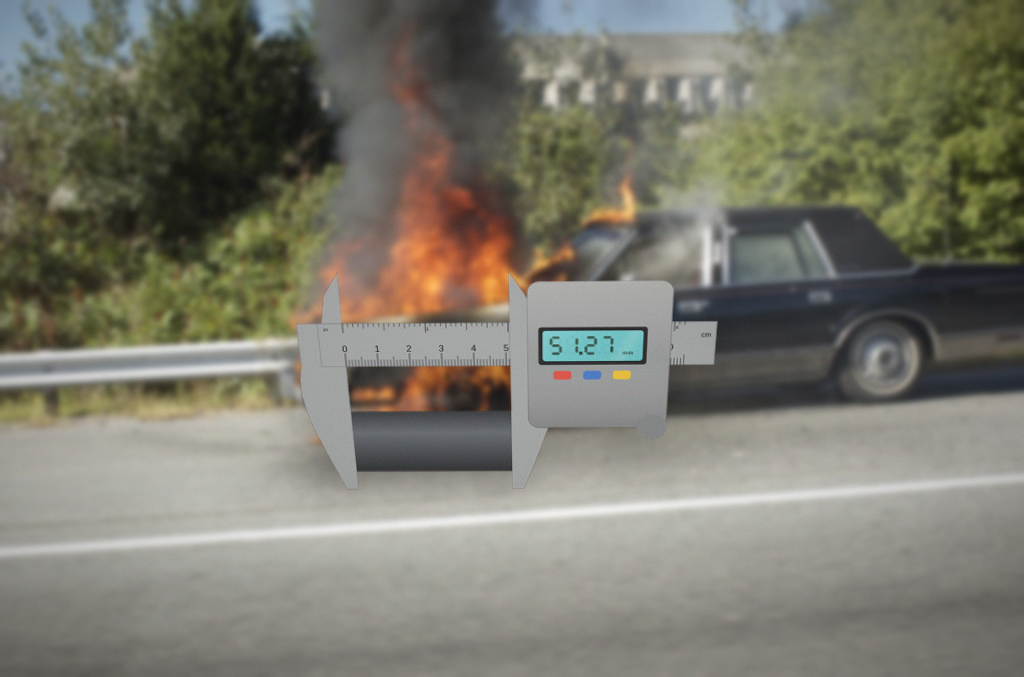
51.27 mm
